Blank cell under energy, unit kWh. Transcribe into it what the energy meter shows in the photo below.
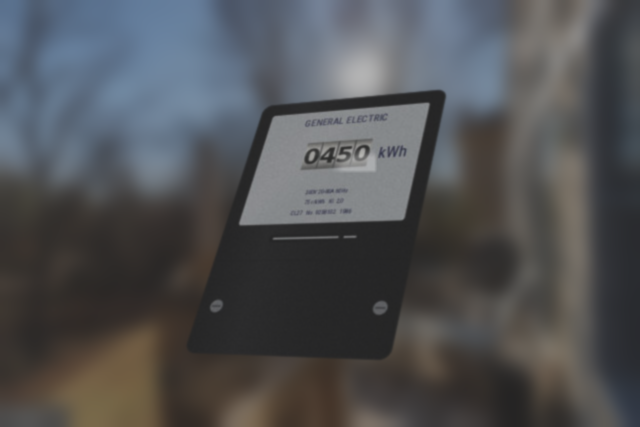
450 kWh
